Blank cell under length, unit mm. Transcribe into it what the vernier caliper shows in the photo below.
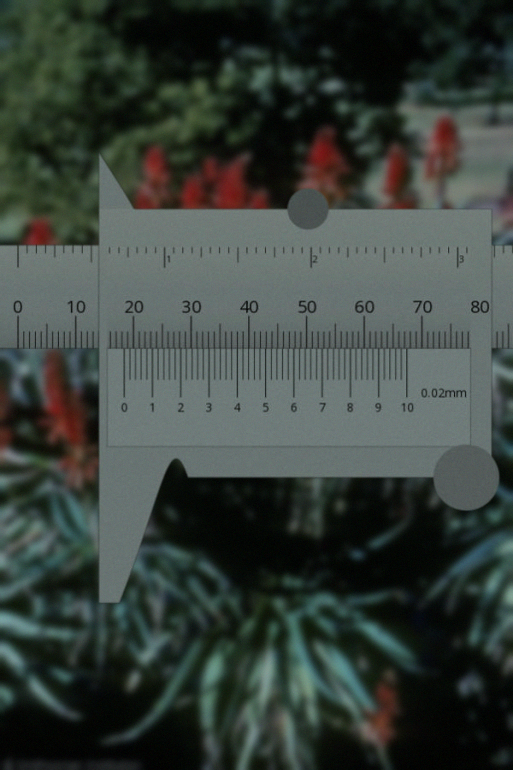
18.4 mm
